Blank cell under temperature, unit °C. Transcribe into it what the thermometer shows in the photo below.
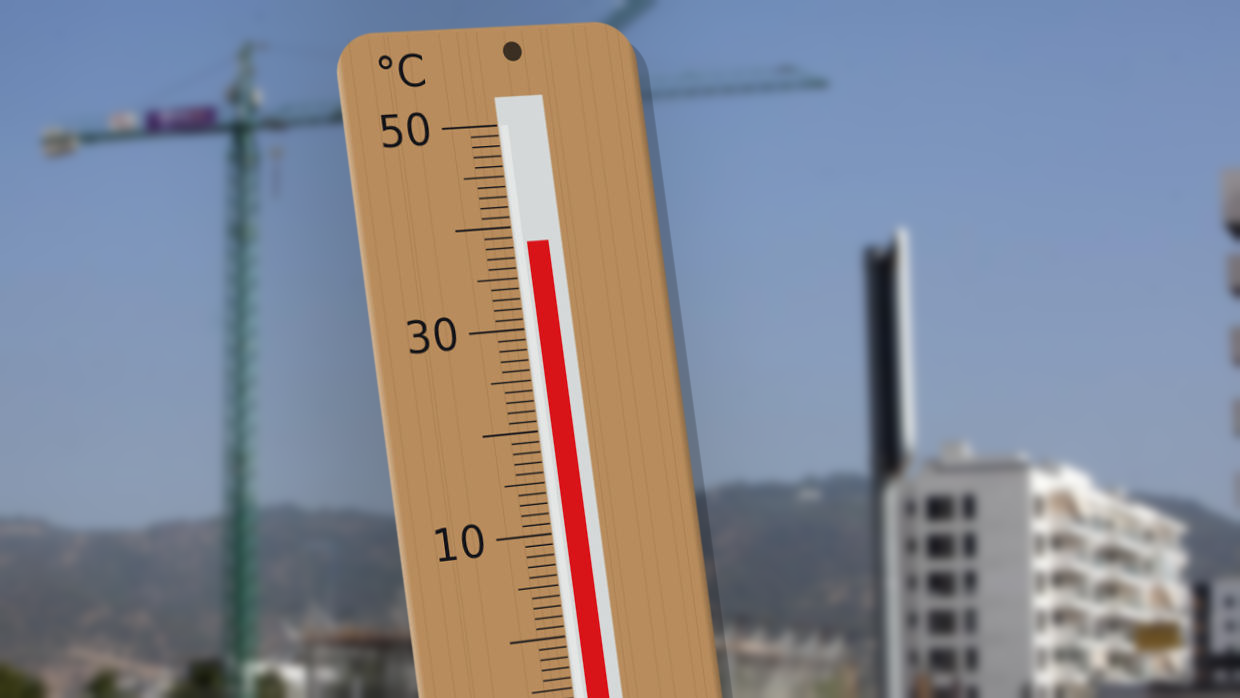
38.5 °C
